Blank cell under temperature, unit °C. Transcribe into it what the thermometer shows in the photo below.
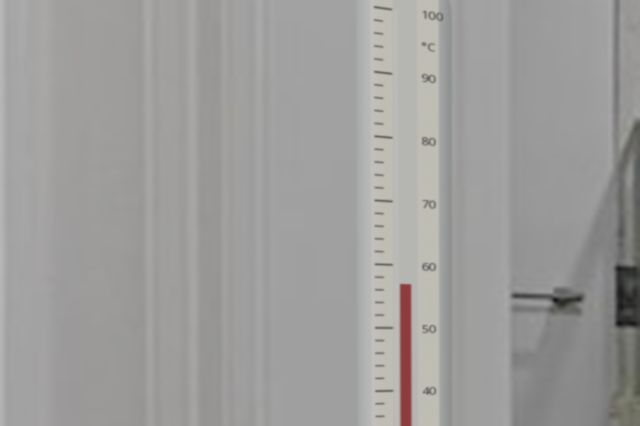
57 °C
